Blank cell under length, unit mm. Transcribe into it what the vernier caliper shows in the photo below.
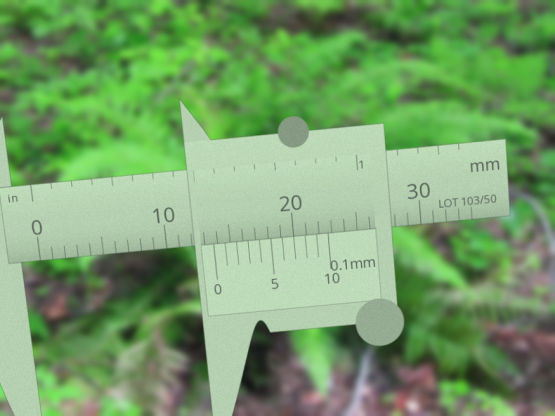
13.7 mm
